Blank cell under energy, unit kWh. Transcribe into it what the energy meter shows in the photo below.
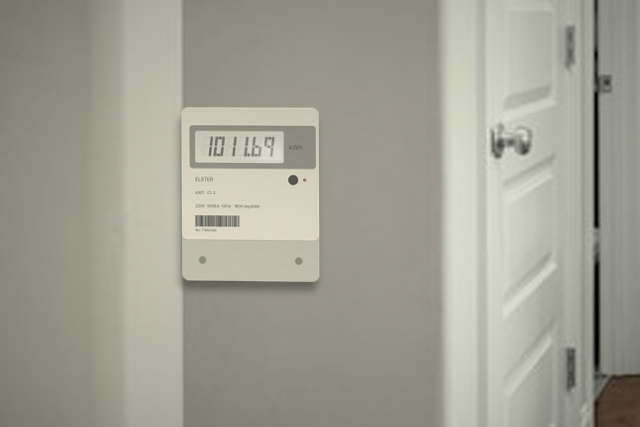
1011.69 kWh
